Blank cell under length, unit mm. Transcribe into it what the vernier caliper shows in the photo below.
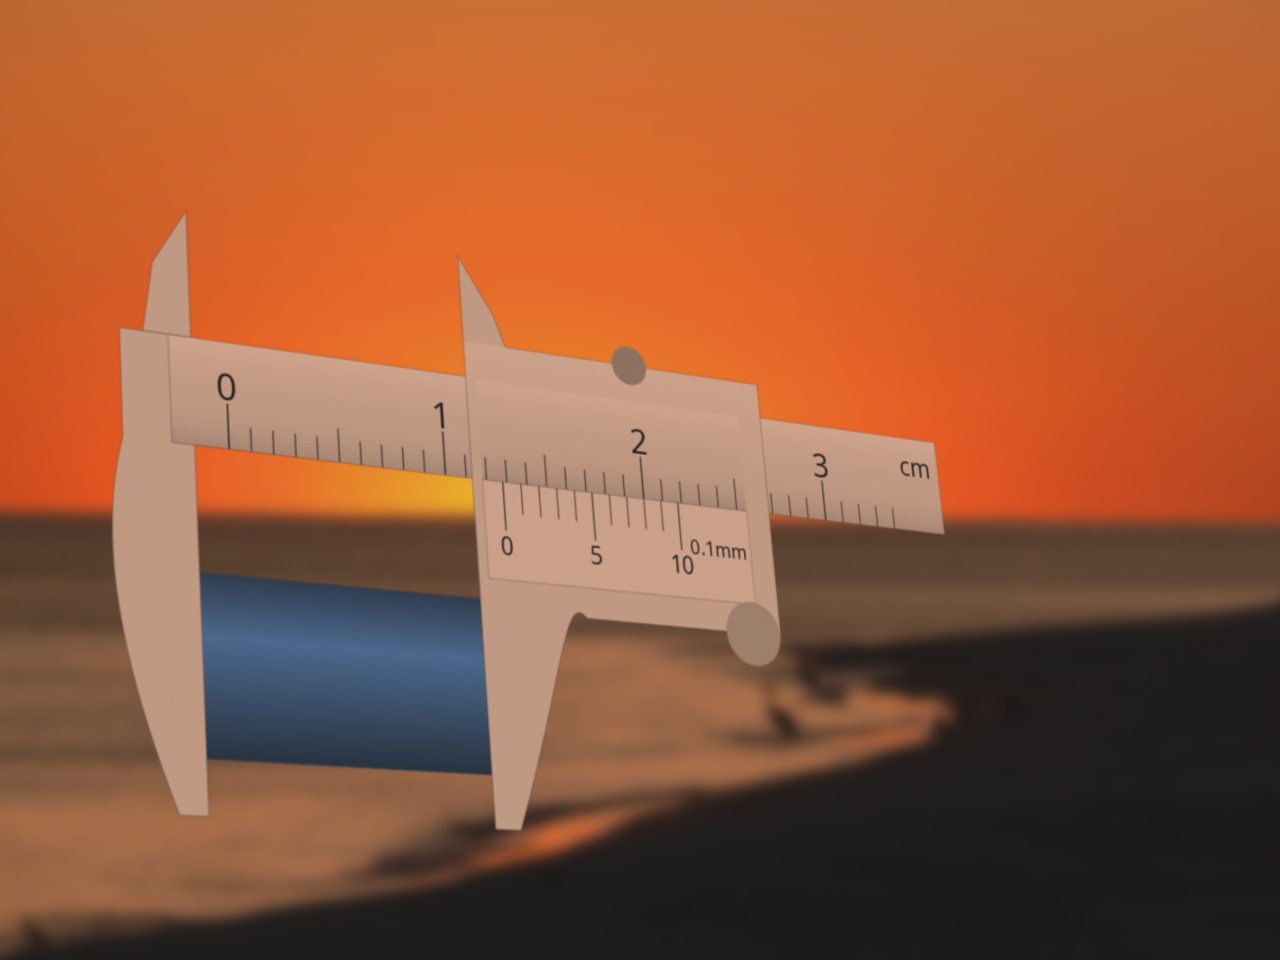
12.8 mm
